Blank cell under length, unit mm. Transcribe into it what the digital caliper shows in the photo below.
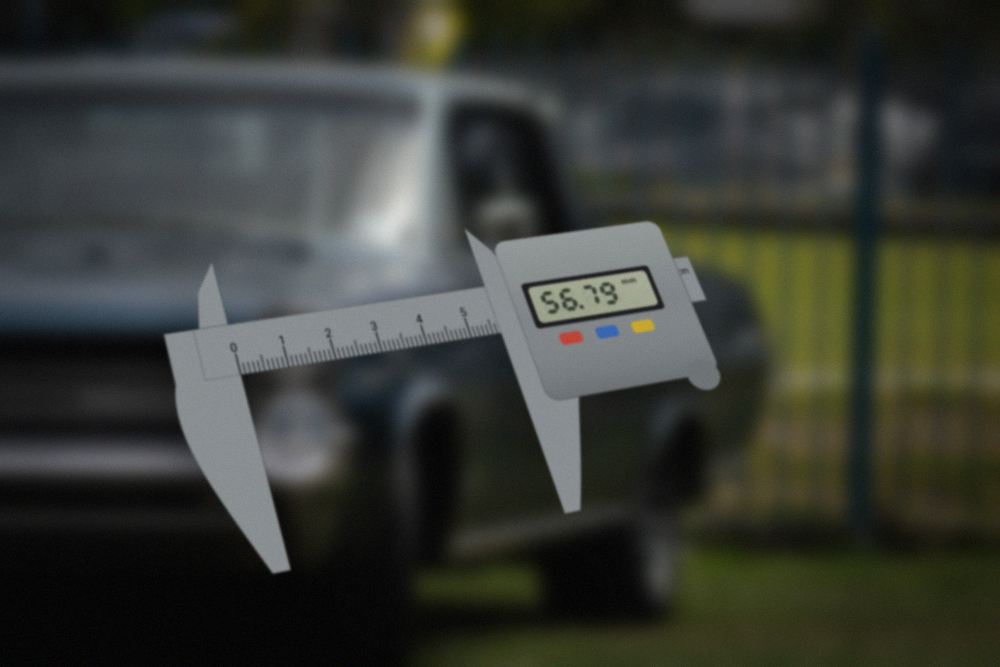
56.79 mm
